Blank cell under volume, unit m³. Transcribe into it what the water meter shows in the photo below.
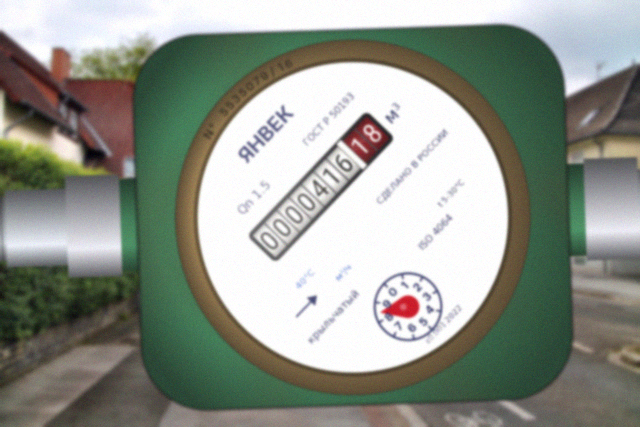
416.188 m³
